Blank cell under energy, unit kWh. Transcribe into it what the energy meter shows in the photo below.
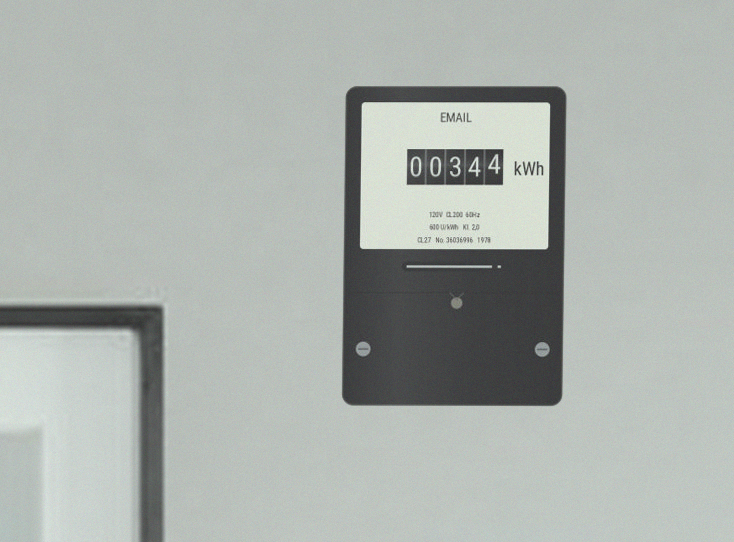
344 kWh
